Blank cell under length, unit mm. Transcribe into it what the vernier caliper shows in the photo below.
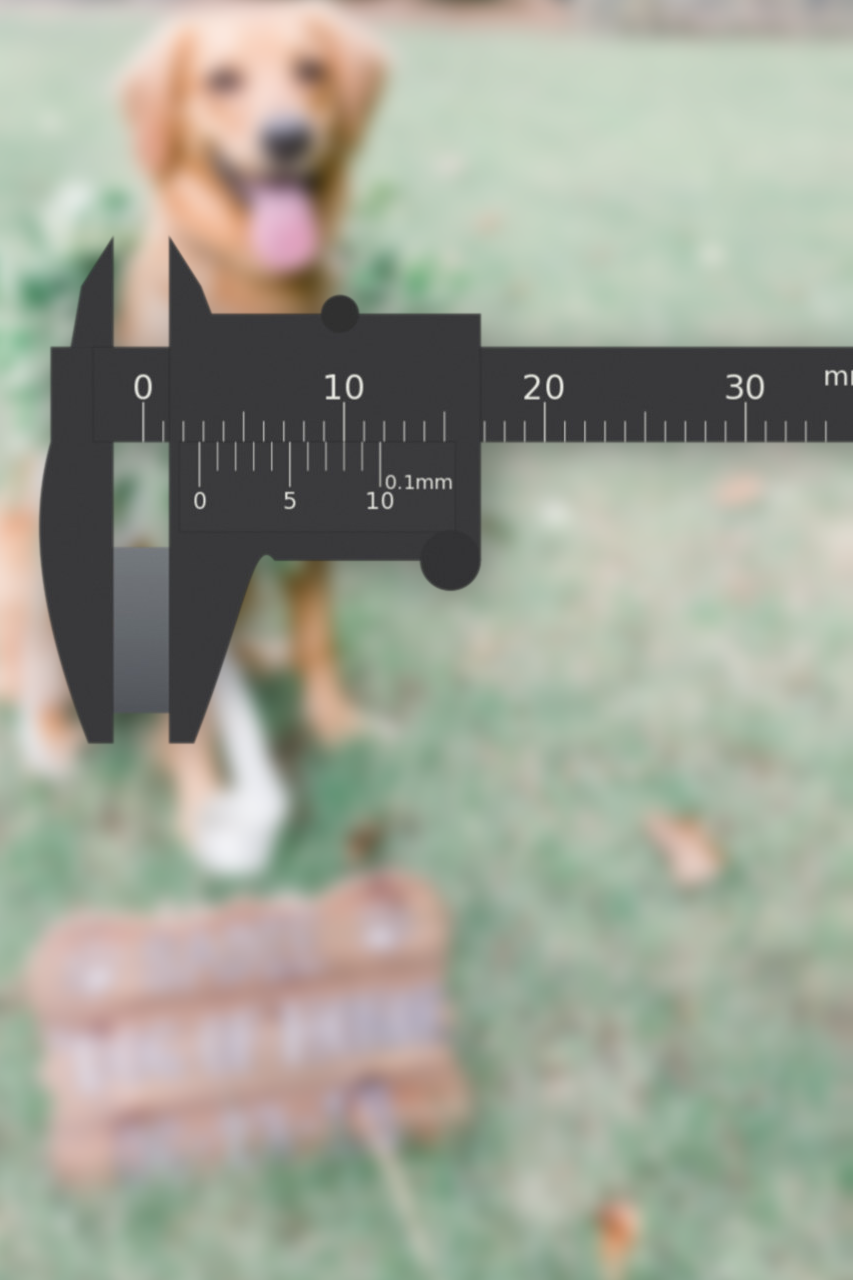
2.8 mm
